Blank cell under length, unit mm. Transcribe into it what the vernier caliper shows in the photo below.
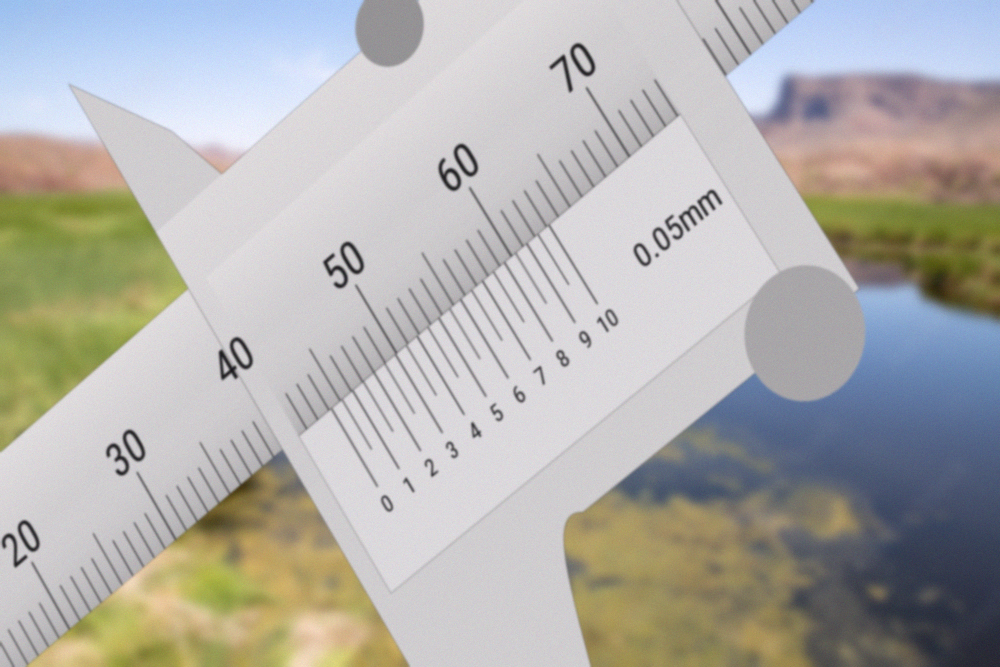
44.2 mm
